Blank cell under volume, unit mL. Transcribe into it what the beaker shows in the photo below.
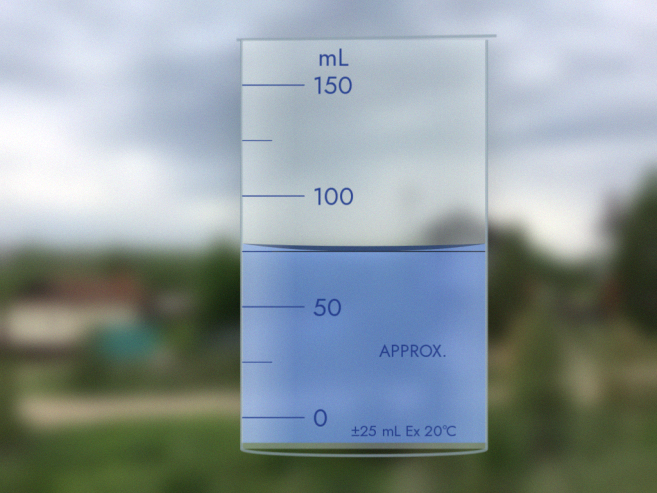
75 mL
